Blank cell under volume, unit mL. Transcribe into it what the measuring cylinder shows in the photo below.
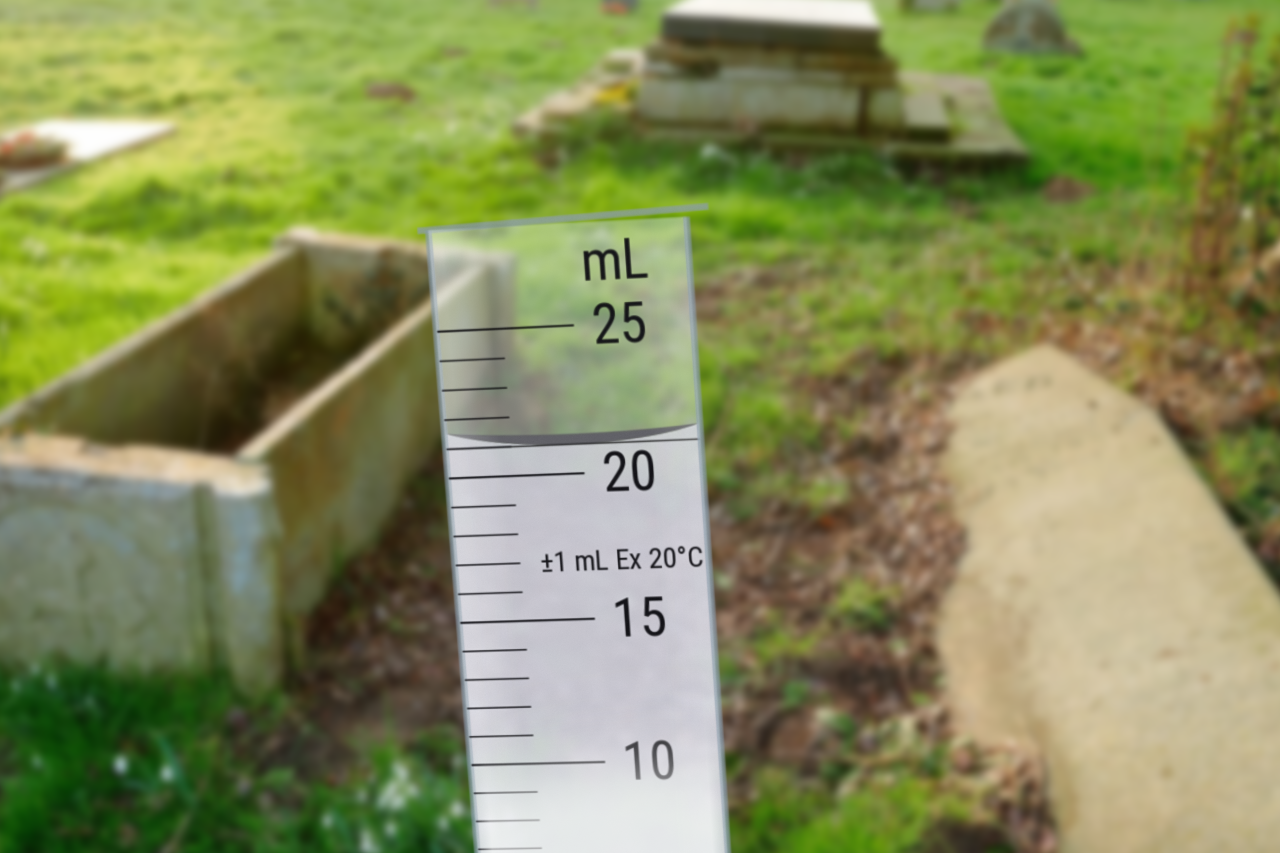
21 mL
